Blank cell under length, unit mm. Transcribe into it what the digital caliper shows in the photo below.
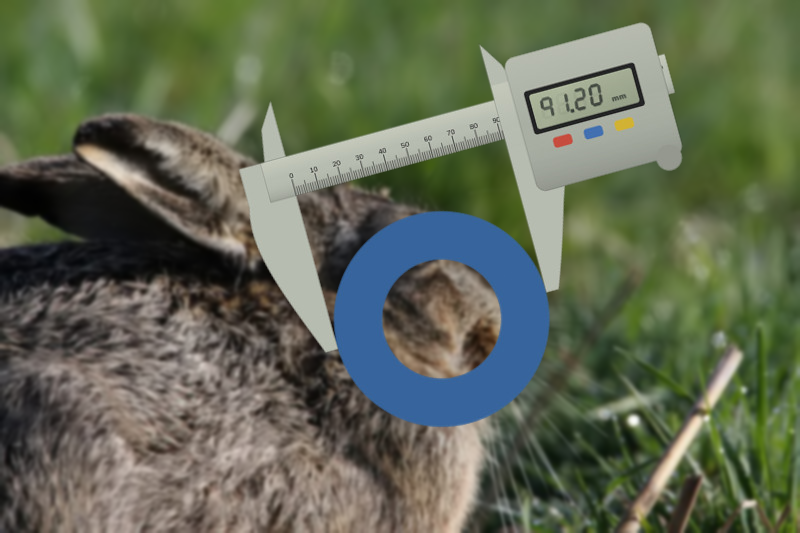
91.20 mm
